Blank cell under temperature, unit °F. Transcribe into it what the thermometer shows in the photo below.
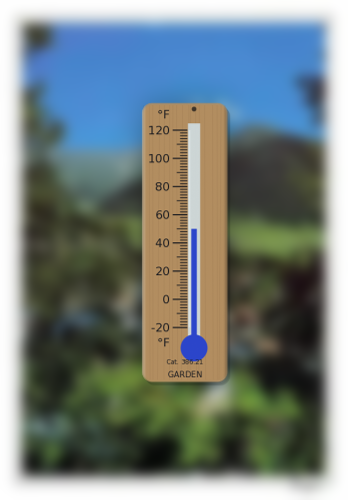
50 °F
